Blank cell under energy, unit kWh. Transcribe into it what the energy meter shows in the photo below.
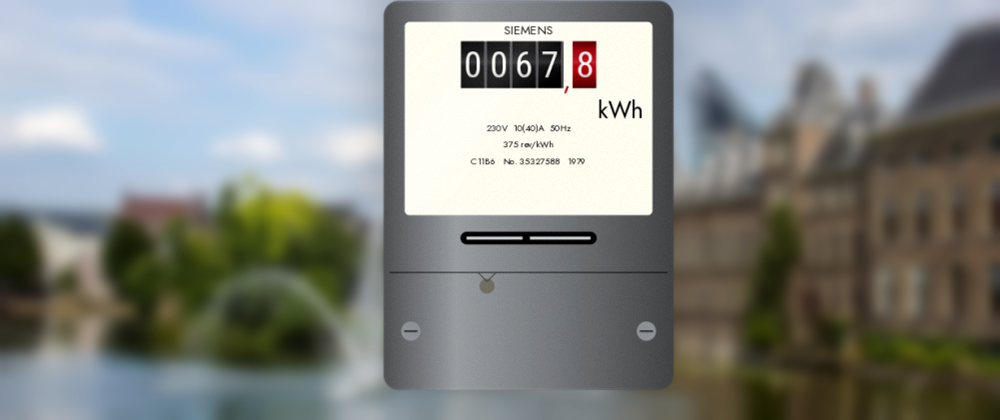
67.8 kWh
